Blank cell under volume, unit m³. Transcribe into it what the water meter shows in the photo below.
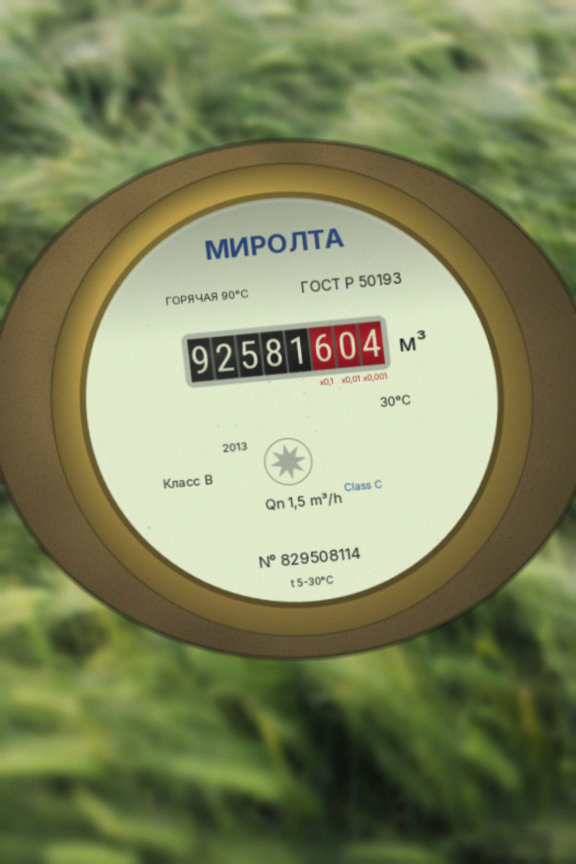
92581.604 m³
